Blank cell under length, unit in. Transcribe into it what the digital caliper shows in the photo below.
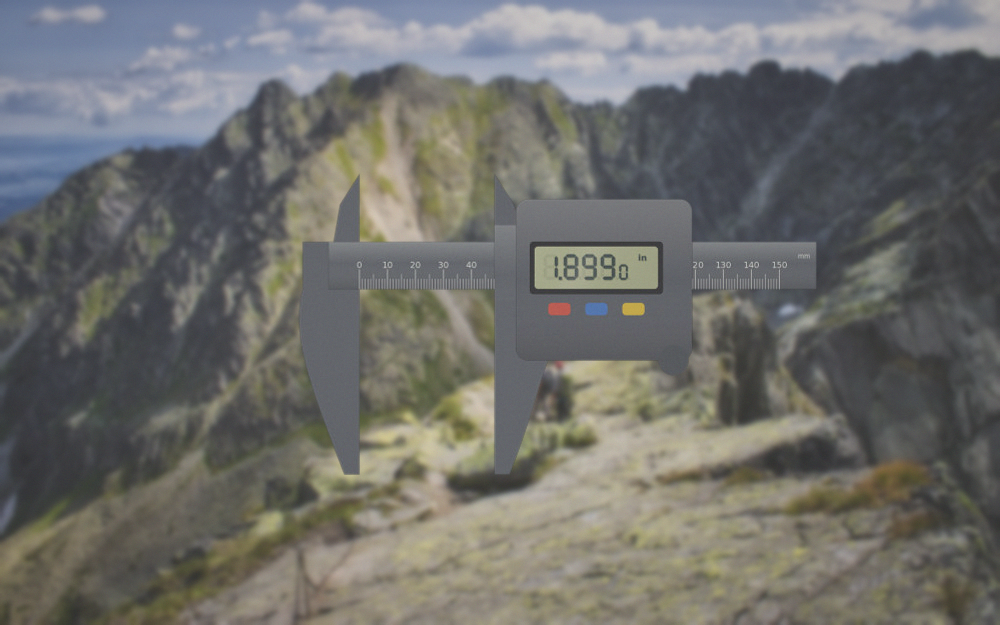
1.8990 in
